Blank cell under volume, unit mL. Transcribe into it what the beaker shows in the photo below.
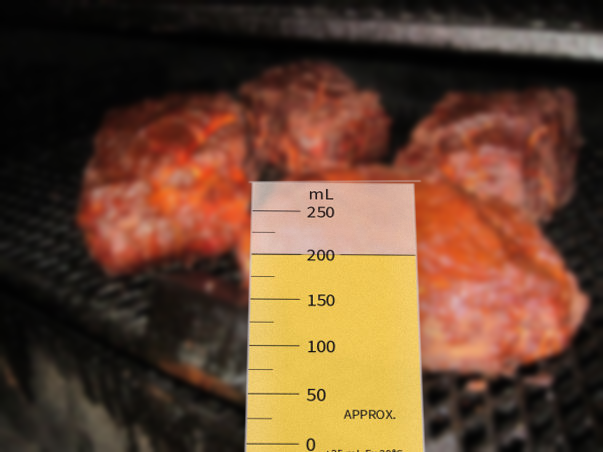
200 mL
